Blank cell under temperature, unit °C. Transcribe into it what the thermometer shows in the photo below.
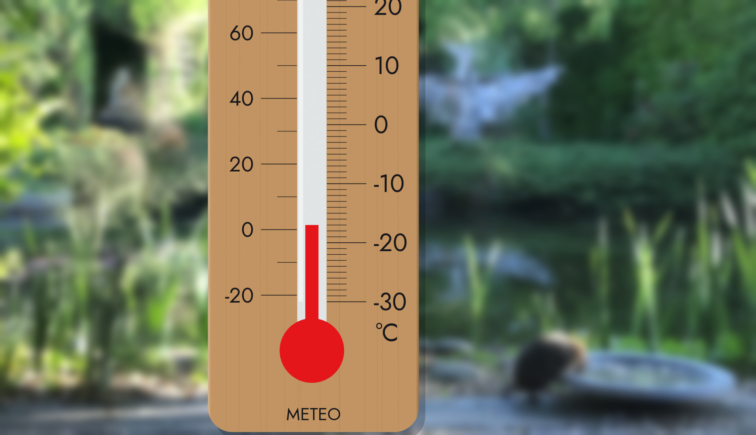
-17 °C
